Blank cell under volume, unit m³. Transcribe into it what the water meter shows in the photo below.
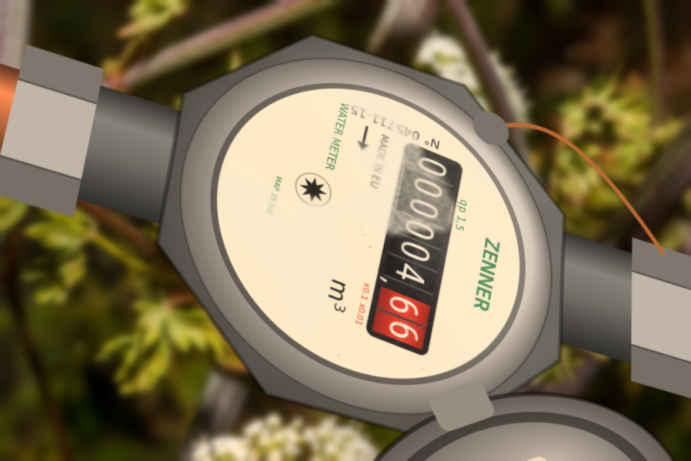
4.66 m³
